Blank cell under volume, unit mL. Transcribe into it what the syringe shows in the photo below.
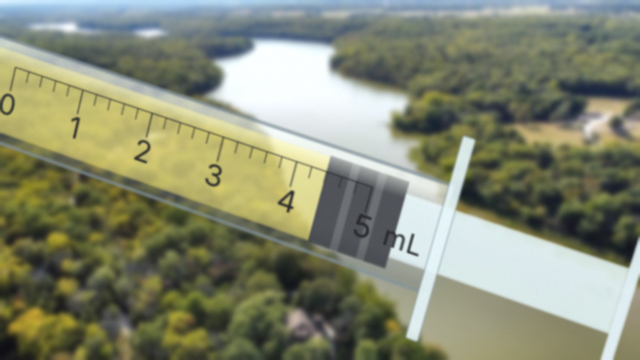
4.4 mL
